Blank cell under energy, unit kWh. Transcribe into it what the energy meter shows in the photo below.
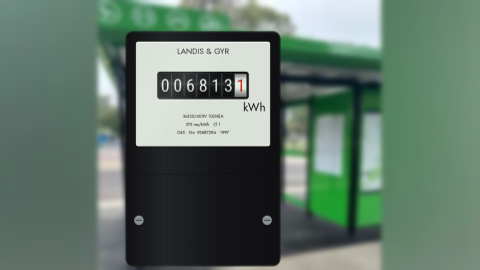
6813.1 kWh
